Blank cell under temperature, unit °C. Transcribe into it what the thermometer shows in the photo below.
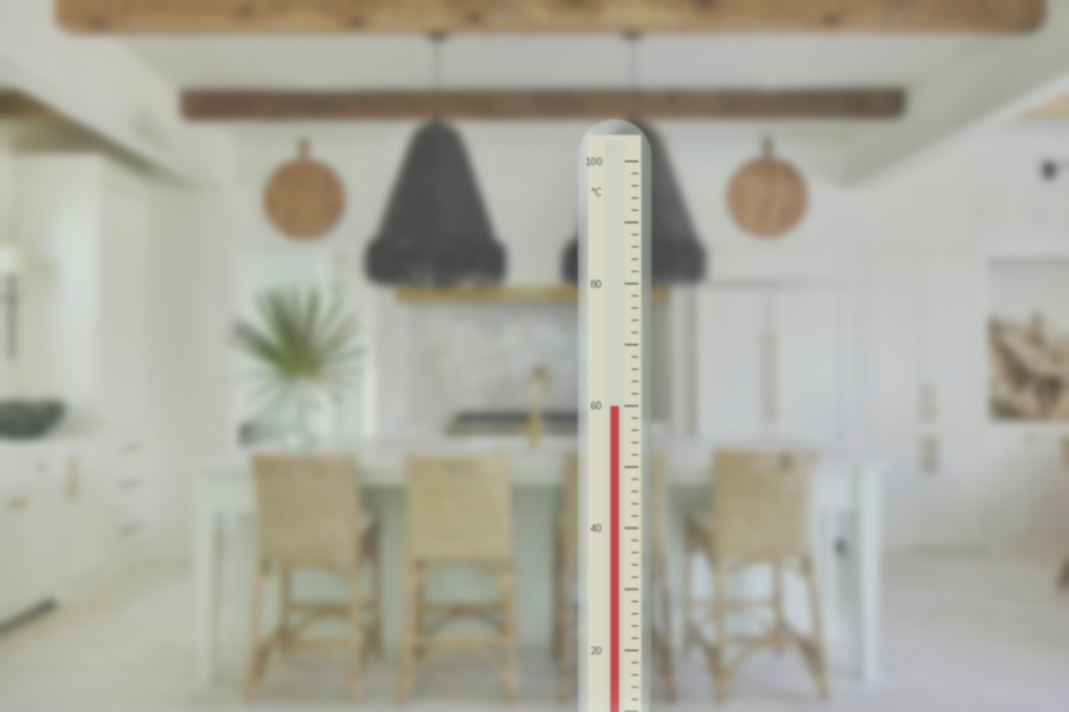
60 °C
